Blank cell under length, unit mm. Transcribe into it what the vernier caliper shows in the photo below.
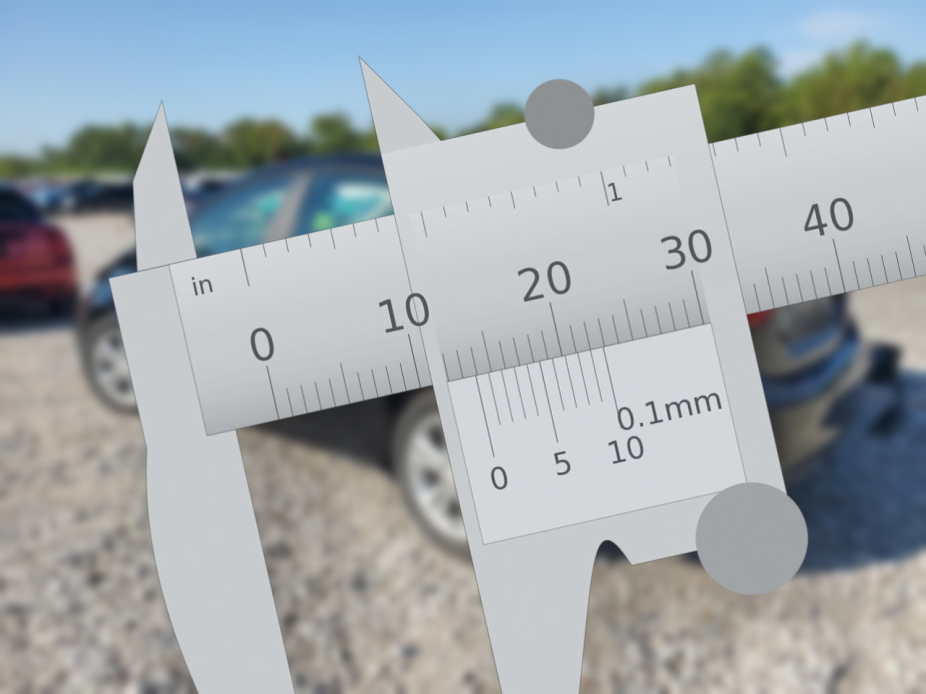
13.9 mm
